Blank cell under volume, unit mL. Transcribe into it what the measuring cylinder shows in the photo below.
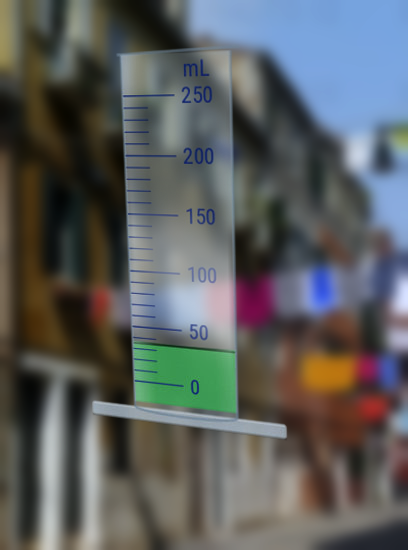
35 mL
